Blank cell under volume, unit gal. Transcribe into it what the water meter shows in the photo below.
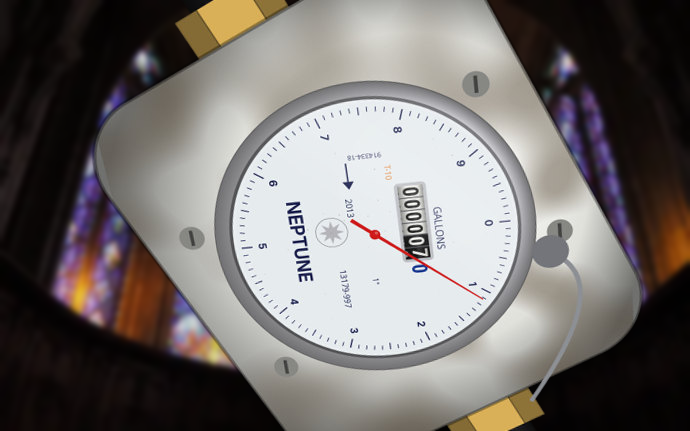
71.1 gal
